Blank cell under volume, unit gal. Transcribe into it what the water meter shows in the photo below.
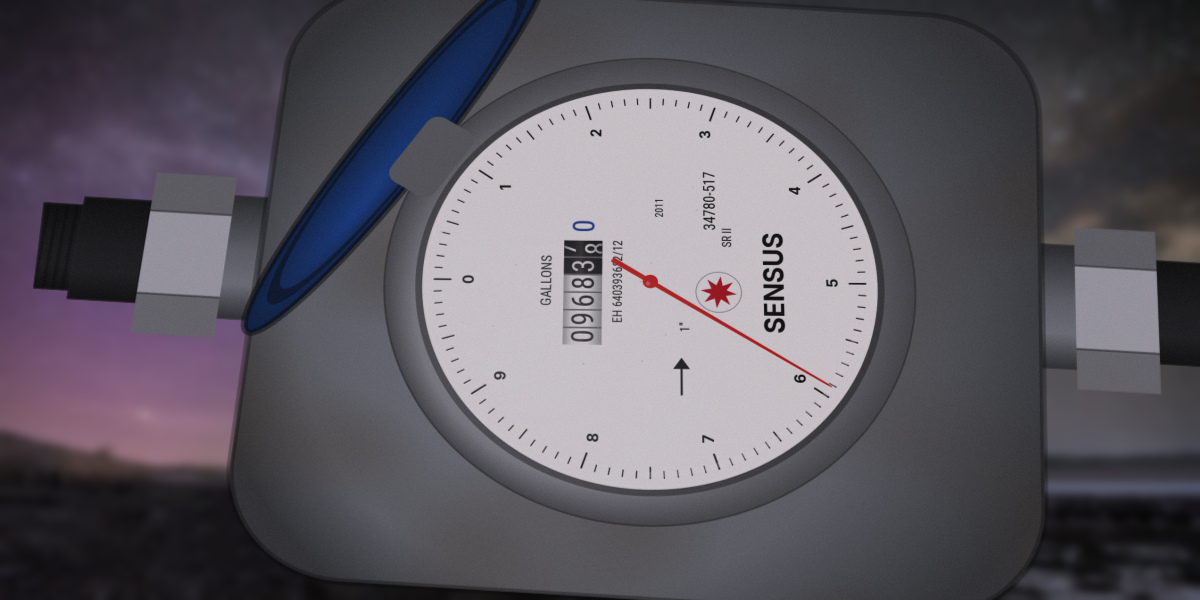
968375.9 gal
